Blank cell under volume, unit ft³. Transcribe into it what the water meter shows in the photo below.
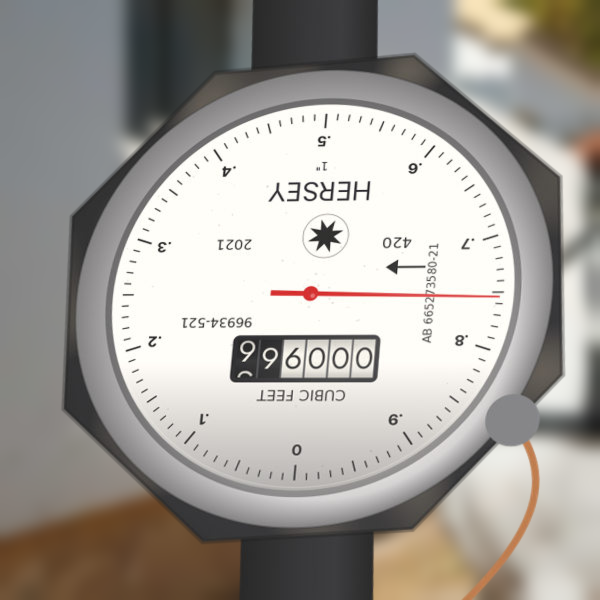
965.75 ft³
